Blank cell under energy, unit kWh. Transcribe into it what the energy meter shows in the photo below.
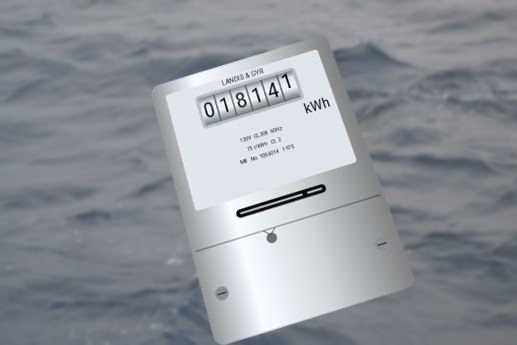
18141 kWh
